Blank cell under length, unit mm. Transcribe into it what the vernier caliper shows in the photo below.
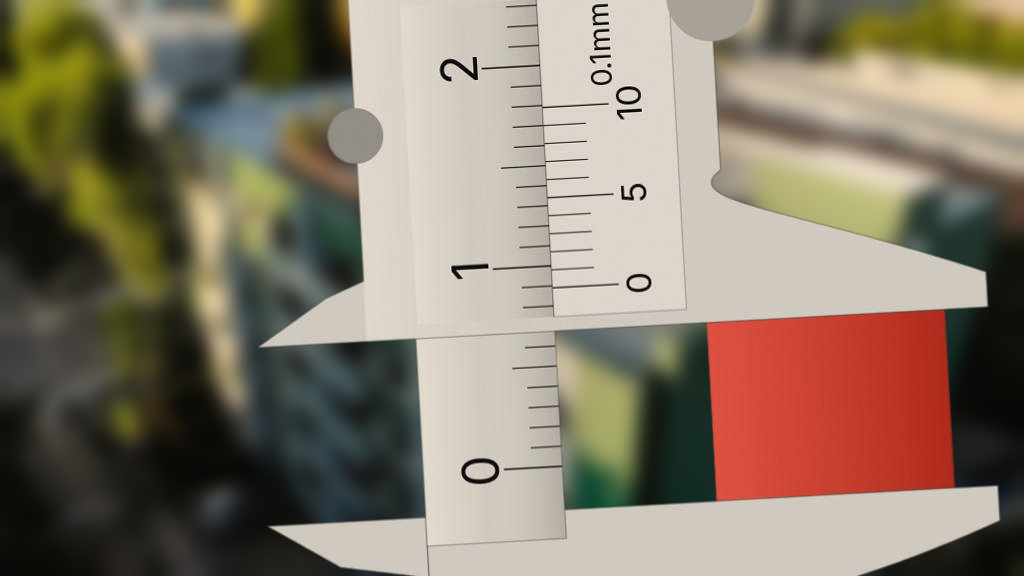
8.9 mm
